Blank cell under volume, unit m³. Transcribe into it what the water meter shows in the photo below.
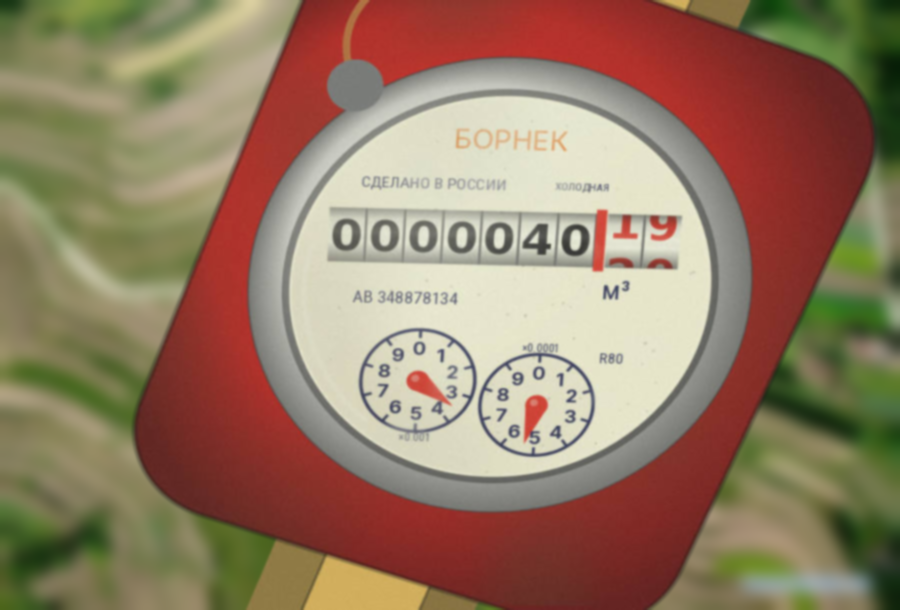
40.1935 m³
